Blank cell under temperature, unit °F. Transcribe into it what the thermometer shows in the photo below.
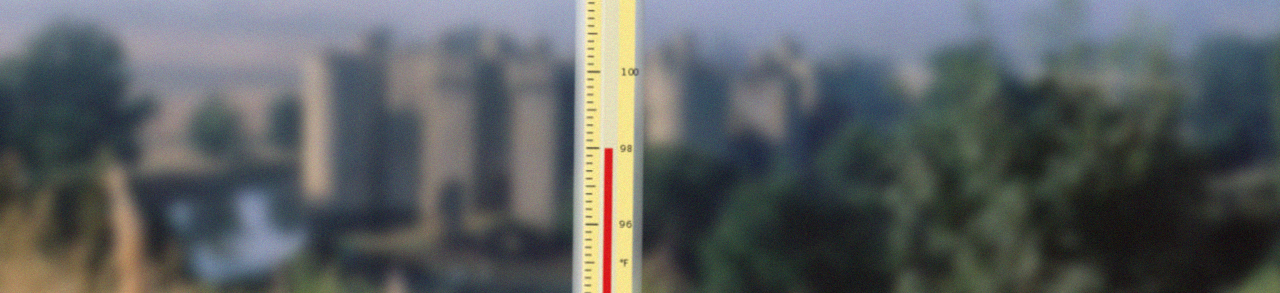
98 °F
